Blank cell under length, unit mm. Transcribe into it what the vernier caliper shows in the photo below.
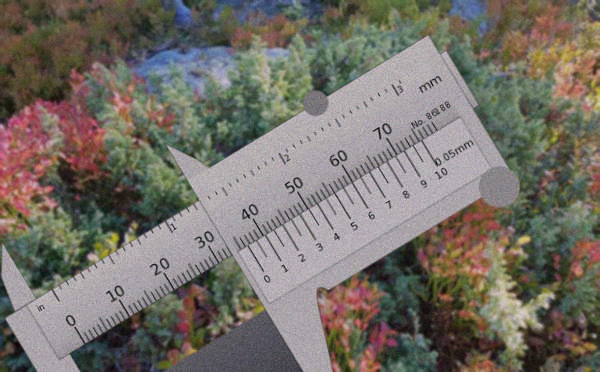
36.5 mm
